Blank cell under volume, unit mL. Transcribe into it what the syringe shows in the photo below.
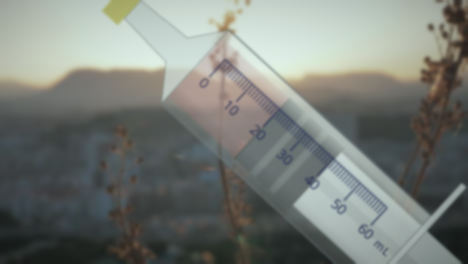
20 mL
